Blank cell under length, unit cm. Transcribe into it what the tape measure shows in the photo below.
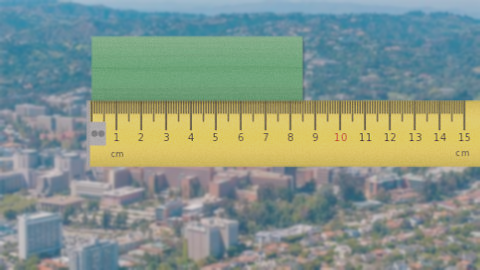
8.5 cm
